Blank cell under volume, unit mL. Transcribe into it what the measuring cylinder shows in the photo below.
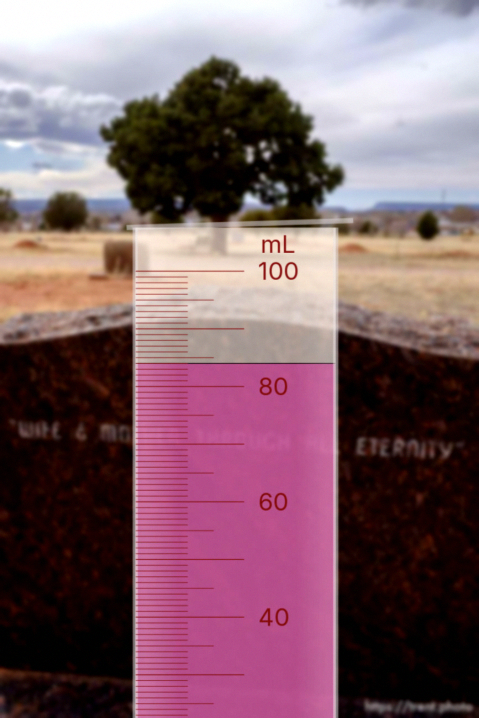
84 mL
